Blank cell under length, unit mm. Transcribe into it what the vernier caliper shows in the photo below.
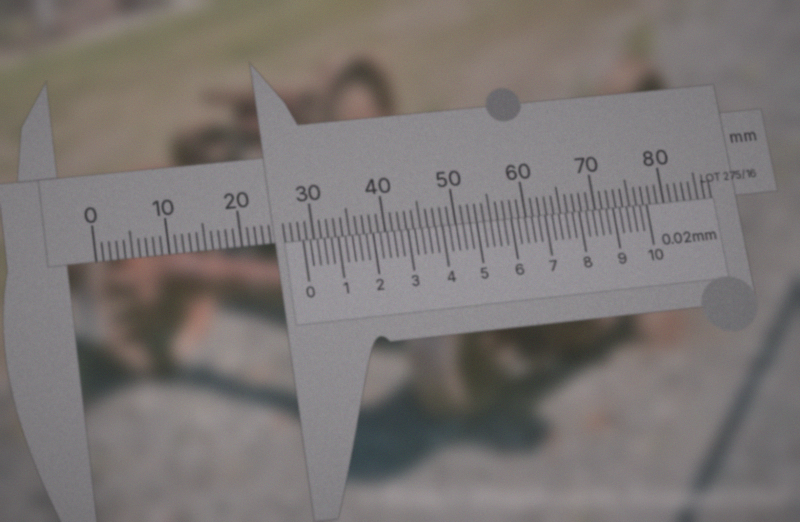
28.5 mm
